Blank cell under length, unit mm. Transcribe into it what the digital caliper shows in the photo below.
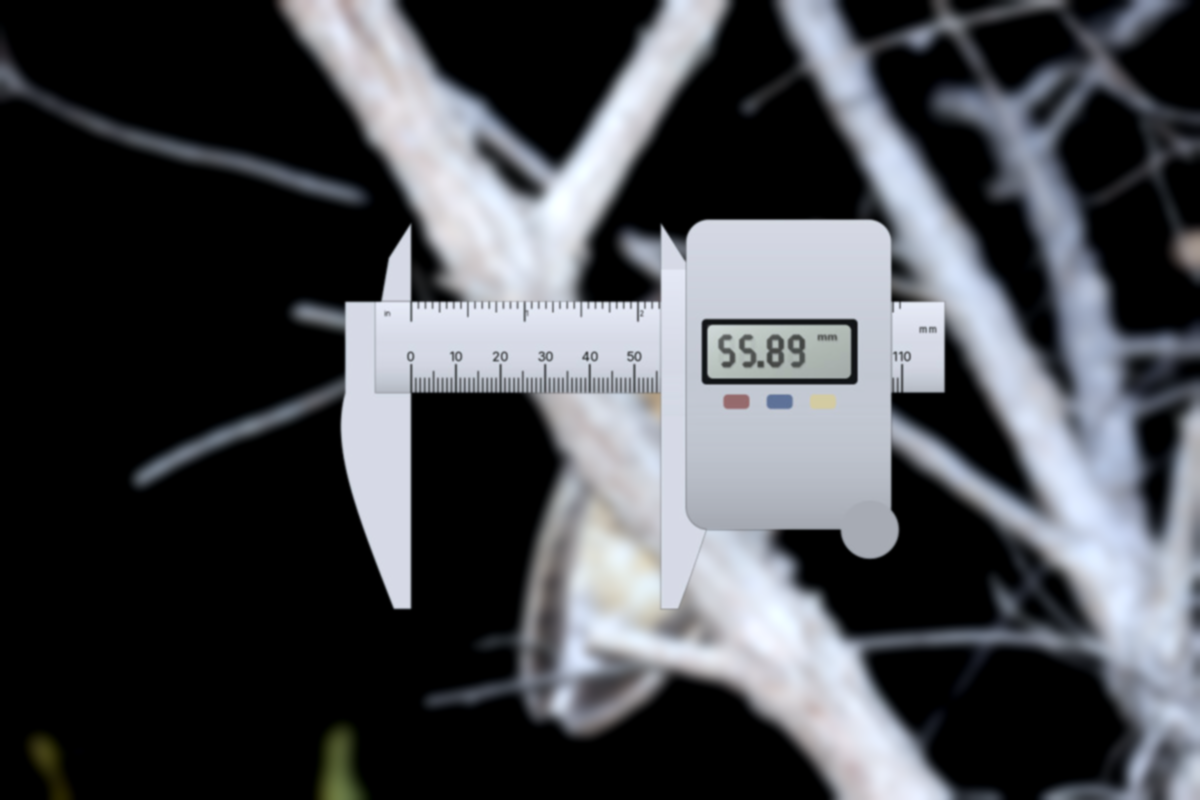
55.89 mm
